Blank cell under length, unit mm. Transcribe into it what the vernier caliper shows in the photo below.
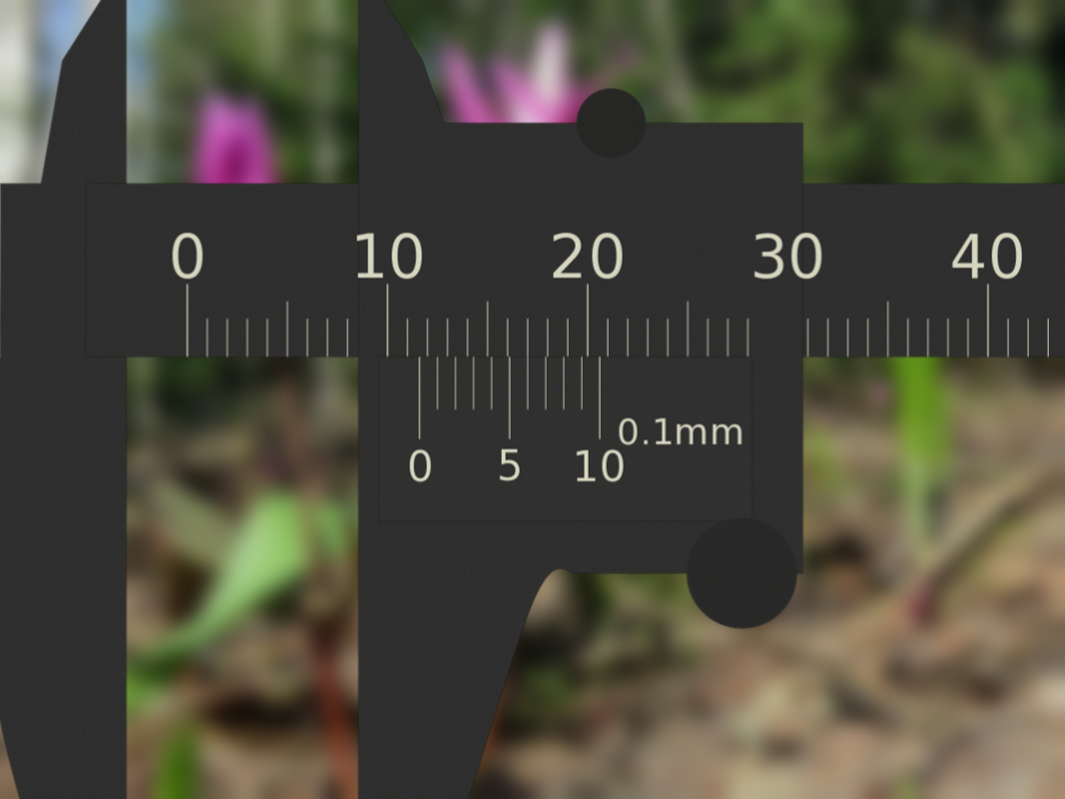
11.6 mm
